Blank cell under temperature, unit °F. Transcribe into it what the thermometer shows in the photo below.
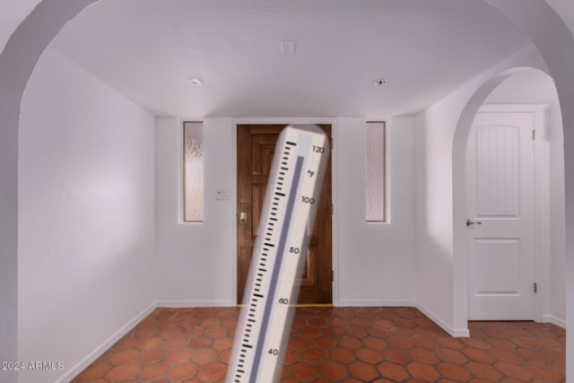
116 °F
